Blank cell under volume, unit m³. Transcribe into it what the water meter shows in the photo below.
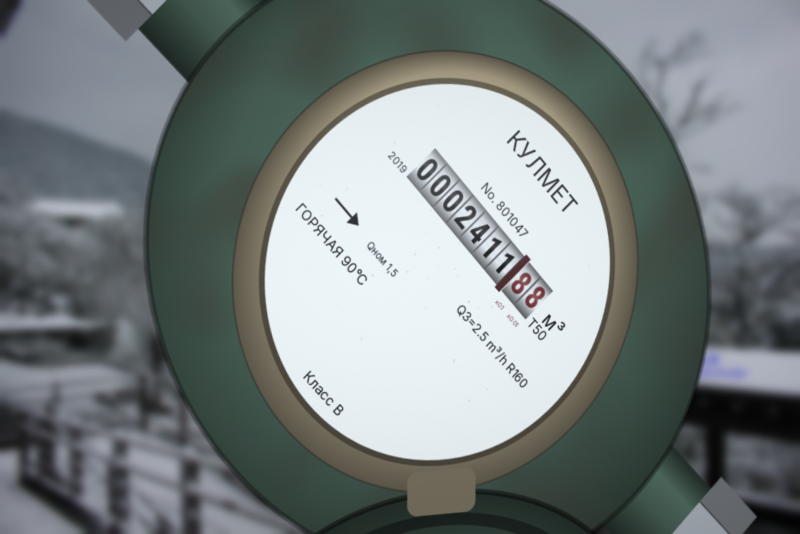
2411.88 m³
